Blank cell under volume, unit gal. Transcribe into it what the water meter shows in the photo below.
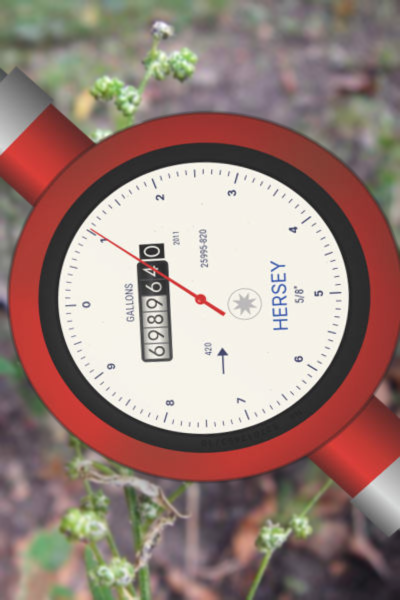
6989641.0 gal
